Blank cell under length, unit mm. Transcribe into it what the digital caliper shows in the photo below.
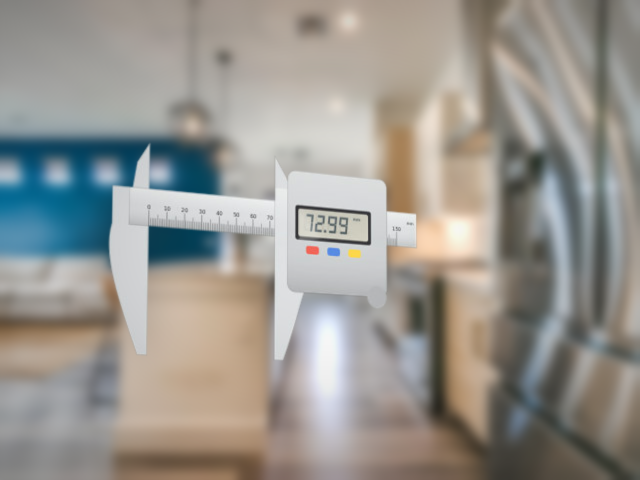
72.99 mm
